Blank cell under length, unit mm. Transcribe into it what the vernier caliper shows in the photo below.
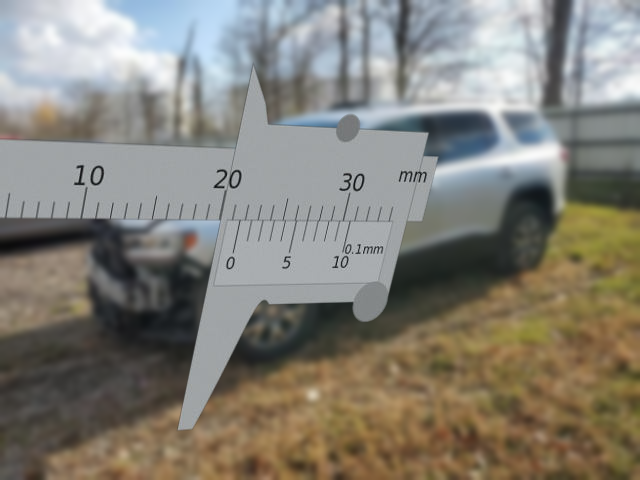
21.6 mm
